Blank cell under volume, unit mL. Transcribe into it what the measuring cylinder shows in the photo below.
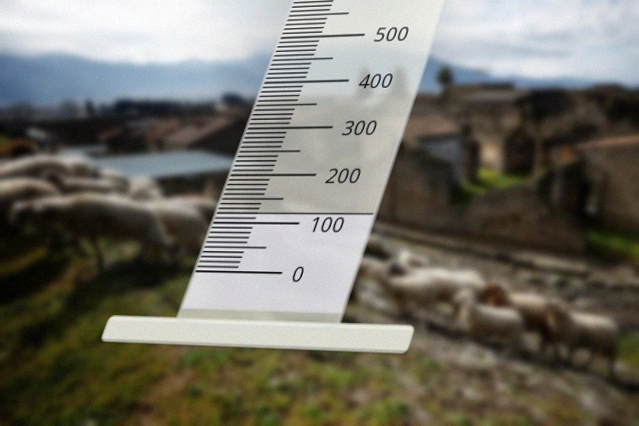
120 mL
